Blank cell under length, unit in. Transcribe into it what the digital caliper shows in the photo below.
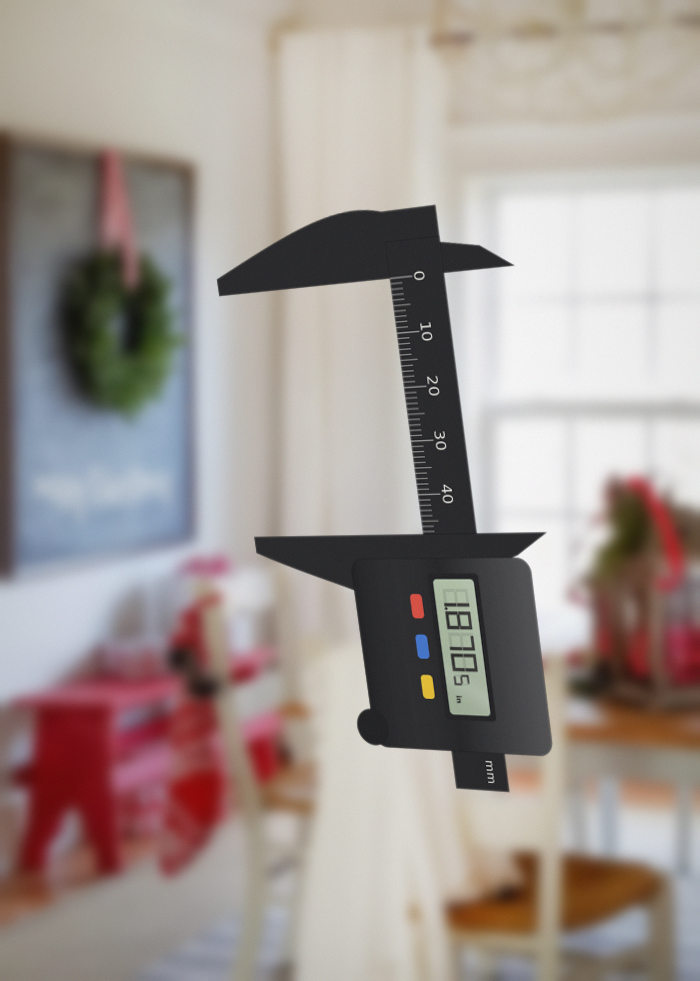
1.8705 in
